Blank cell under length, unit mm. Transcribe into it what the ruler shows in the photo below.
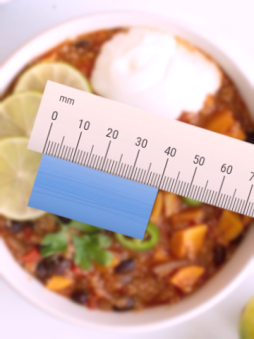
40 mm
